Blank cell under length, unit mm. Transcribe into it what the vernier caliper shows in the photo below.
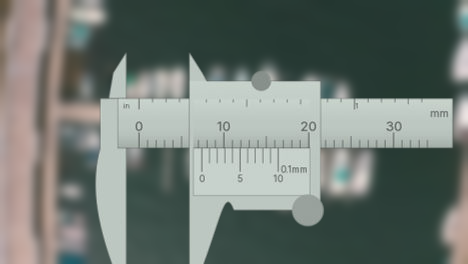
7.4 mm
